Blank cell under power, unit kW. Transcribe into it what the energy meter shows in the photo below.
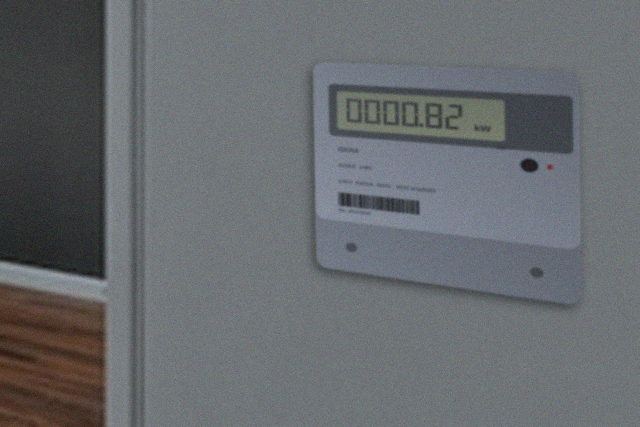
0.82 kW
